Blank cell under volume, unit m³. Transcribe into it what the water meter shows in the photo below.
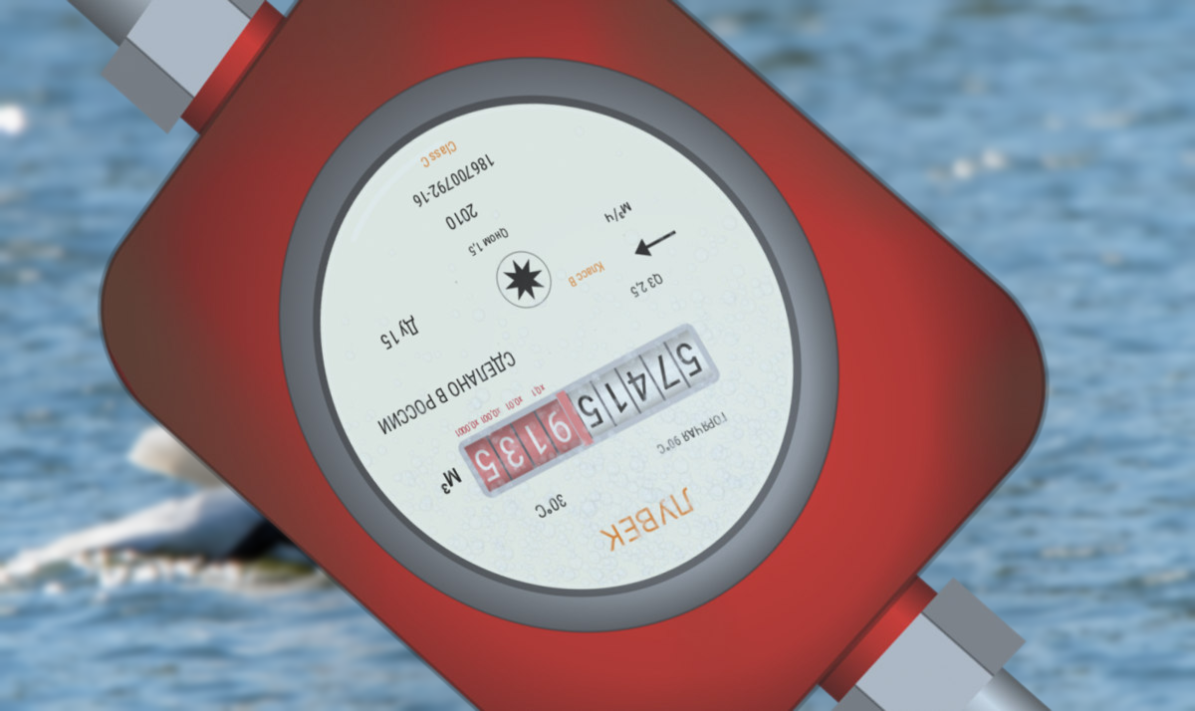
57415.9135 m³
